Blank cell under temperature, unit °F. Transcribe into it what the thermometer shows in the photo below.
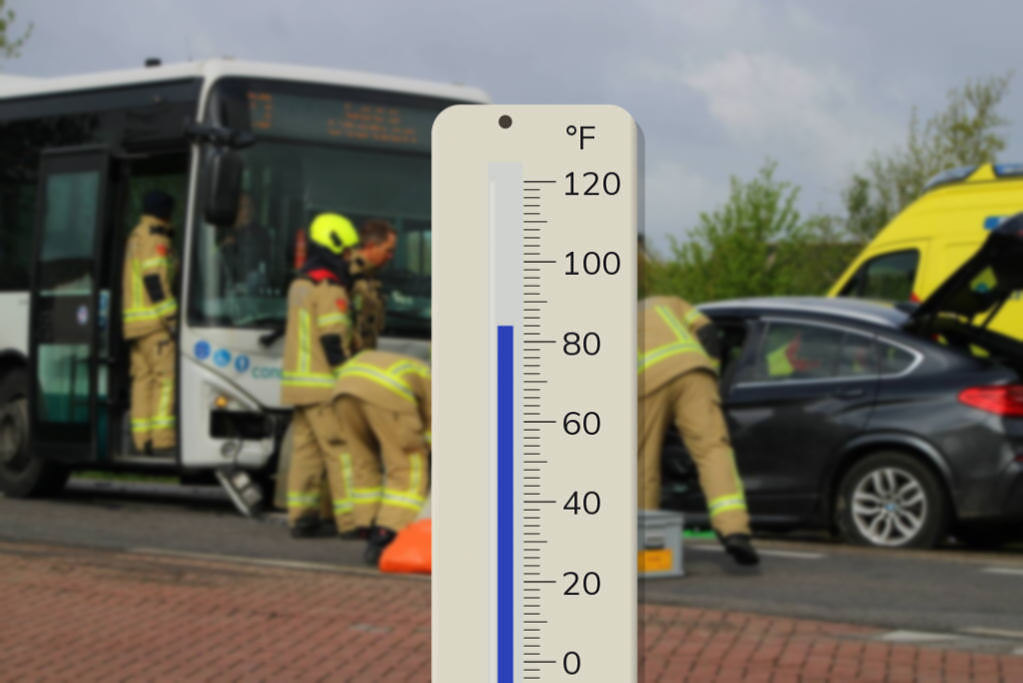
84 °F
